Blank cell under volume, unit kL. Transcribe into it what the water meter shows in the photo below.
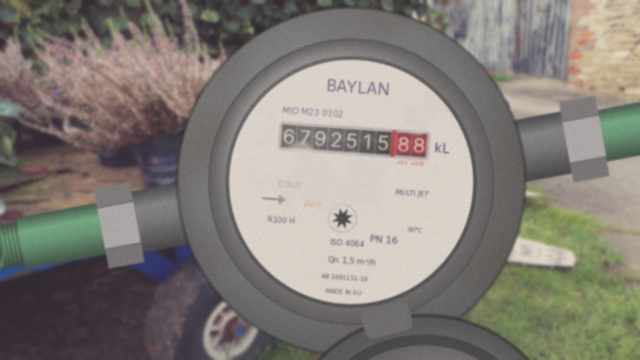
6792515.88 kL
